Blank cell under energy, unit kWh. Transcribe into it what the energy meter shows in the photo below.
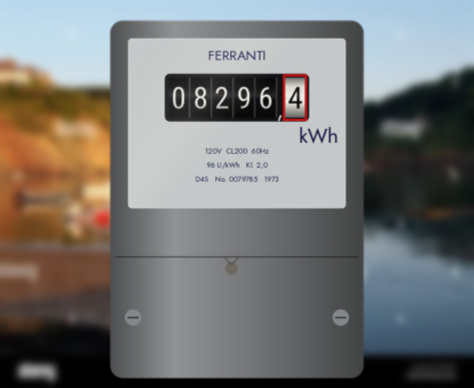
8296.4 kWh
